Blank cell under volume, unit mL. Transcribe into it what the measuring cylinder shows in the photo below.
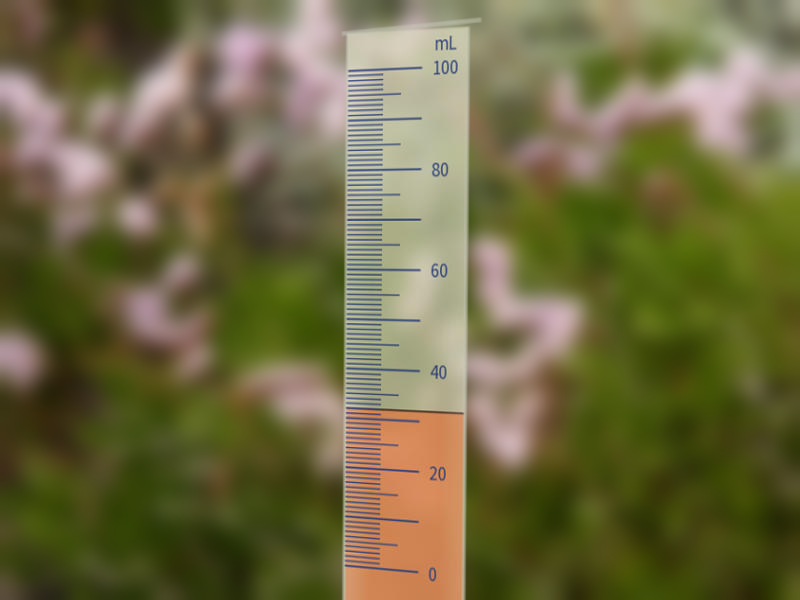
32 mL
